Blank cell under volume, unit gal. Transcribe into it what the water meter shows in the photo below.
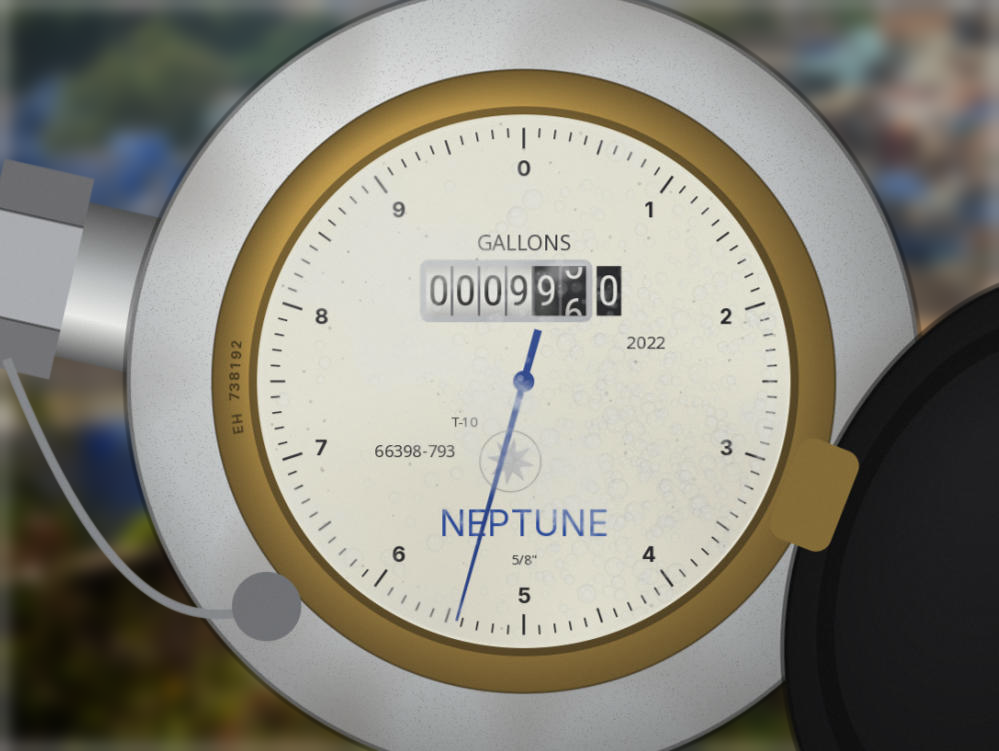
9955.4 gal
